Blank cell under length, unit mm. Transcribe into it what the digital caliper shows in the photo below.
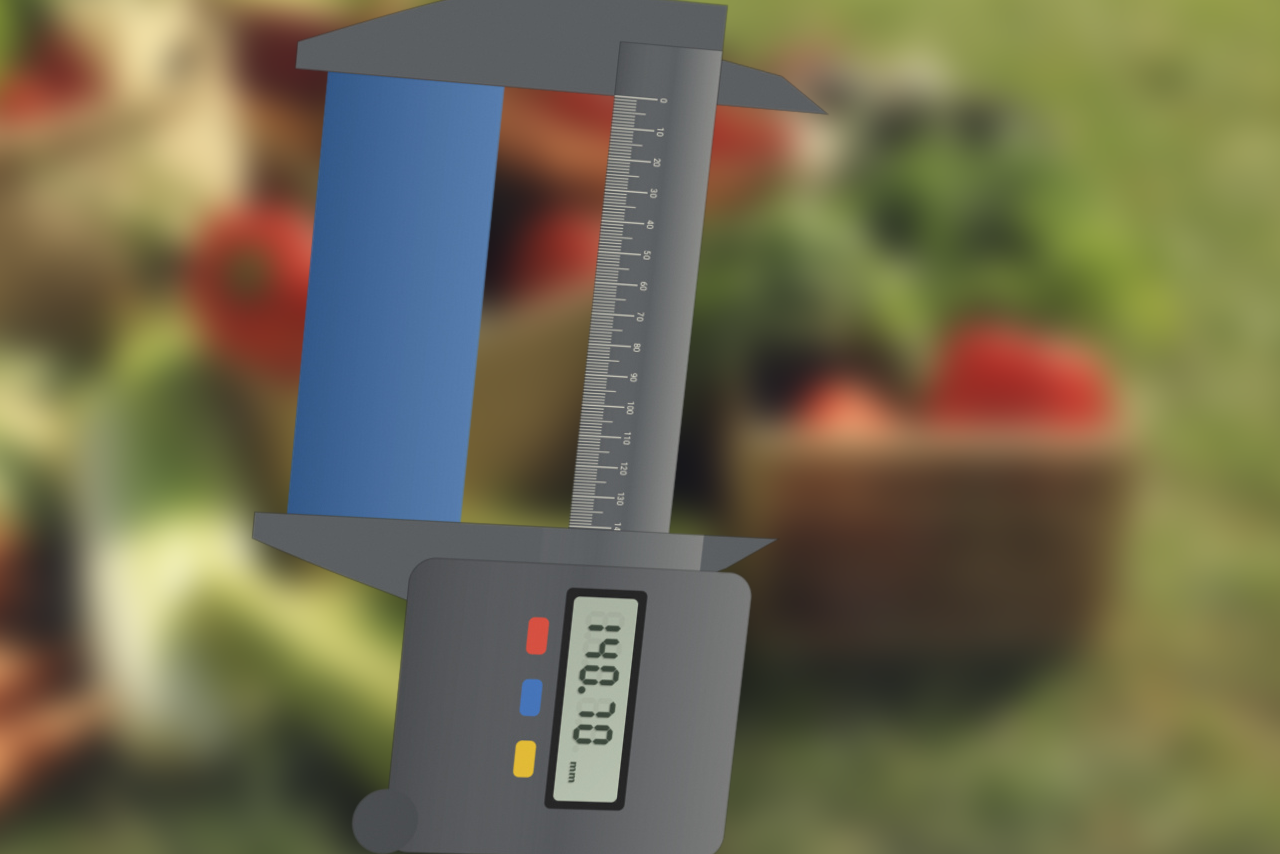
140.70 mm
